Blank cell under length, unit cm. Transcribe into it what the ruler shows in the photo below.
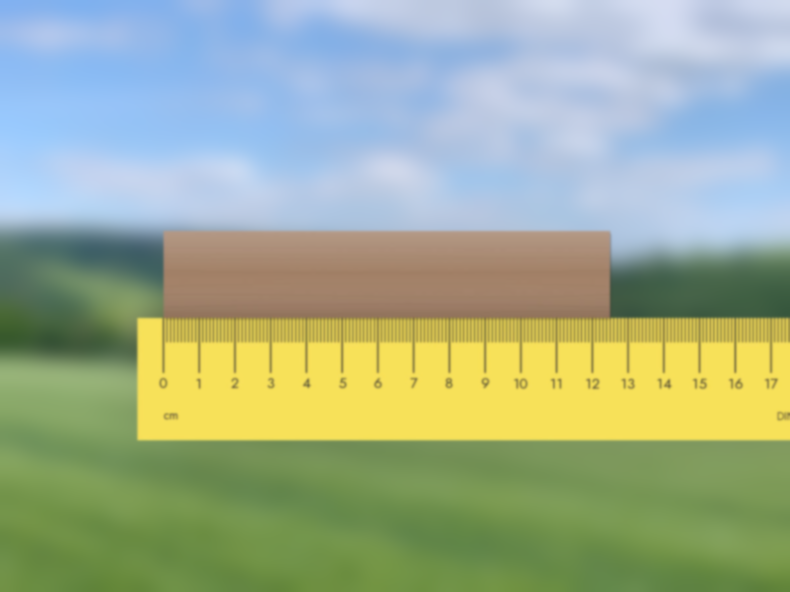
12.5 cm
